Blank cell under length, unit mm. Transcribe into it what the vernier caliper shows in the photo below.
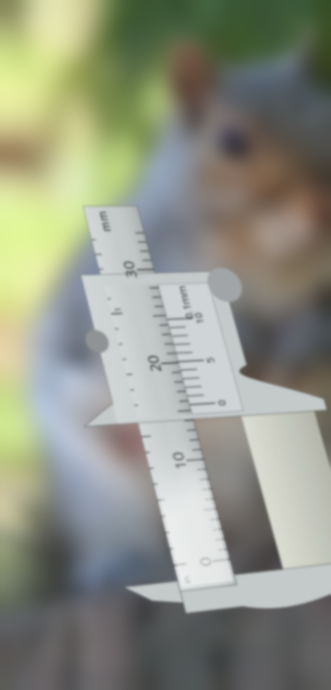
15.6 mm
